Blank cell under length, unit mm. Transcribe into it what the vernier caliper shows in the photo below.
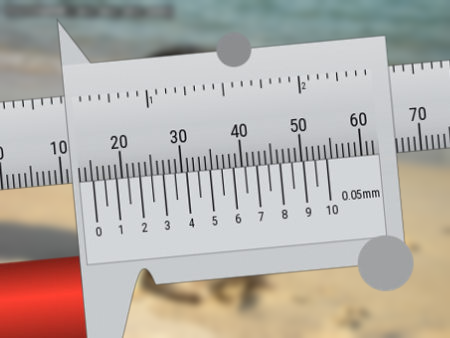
15.2 mm
